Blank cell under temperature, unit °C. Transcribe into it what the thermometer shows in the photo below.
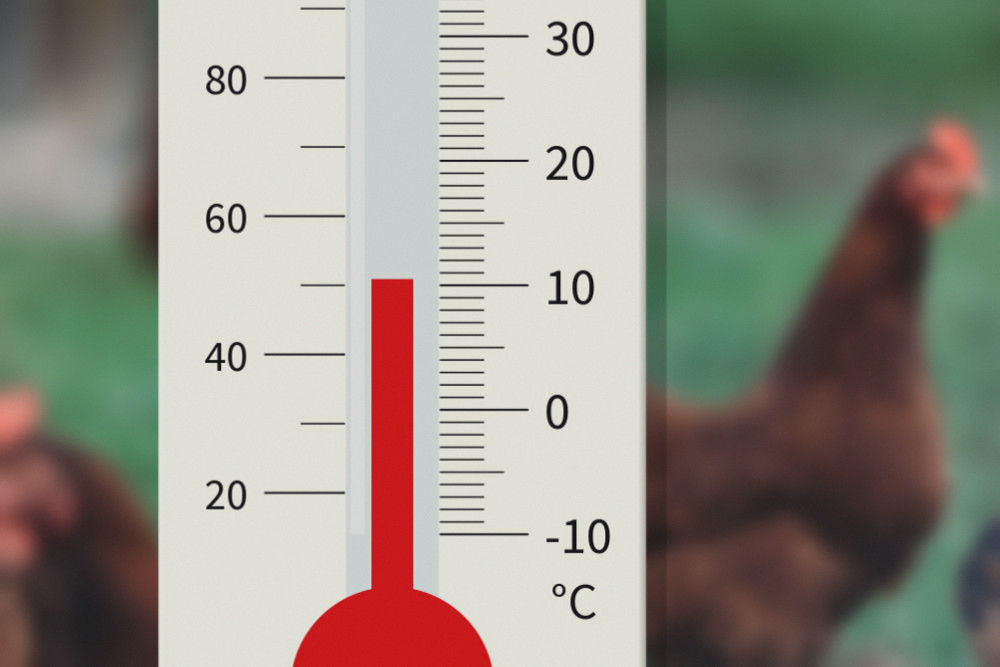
10.5 °C
